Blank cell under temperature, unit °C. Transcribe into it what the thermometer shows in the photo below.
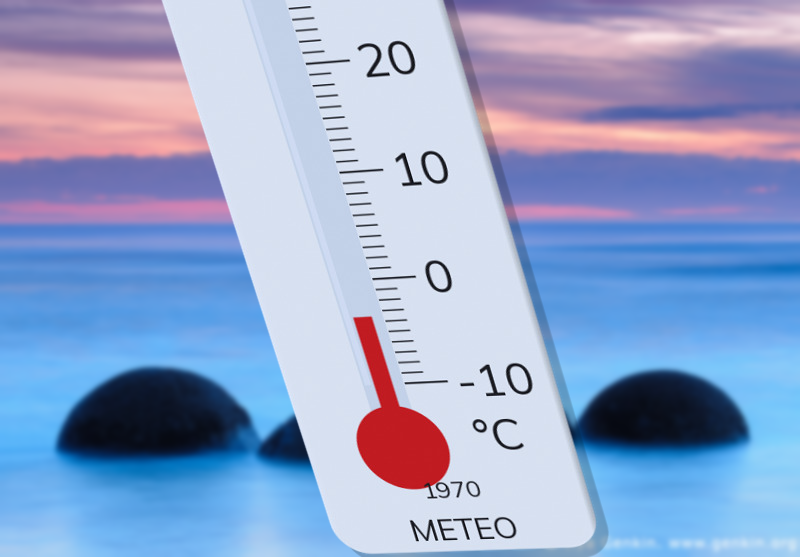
-3.5 °C
